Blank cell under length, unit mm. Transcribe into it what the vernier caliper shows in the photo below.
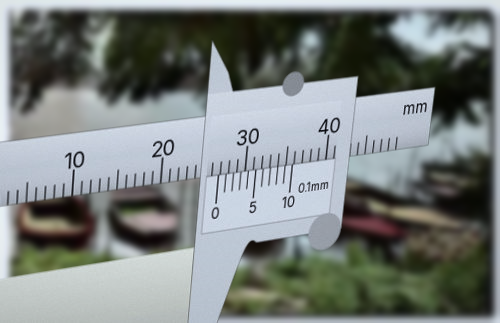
26.8 mm
